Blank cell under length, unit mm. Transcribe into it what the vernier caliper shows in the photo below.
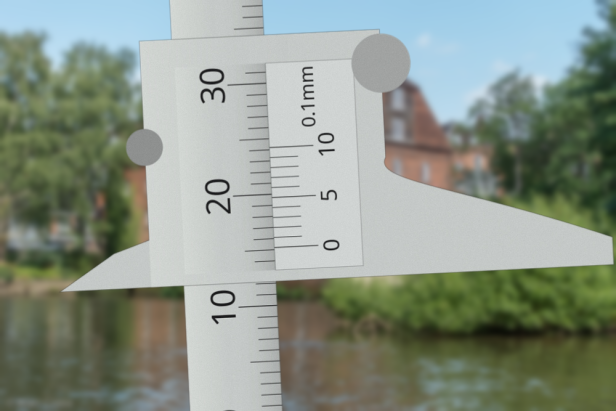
15.2 mm
